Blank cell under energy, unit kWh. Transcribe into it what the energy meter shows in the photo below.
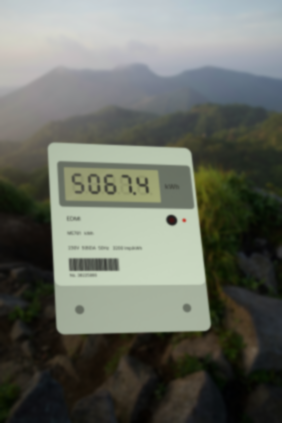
5067.4 kWh
